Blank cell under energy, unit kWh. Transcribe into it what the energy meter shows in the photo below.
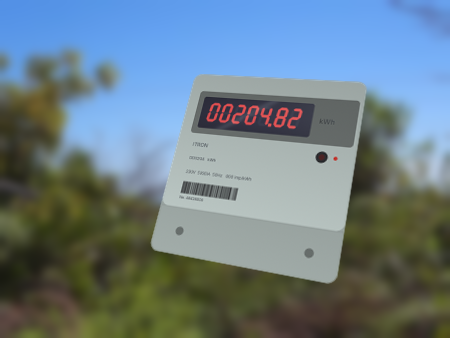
204.82 kWh
